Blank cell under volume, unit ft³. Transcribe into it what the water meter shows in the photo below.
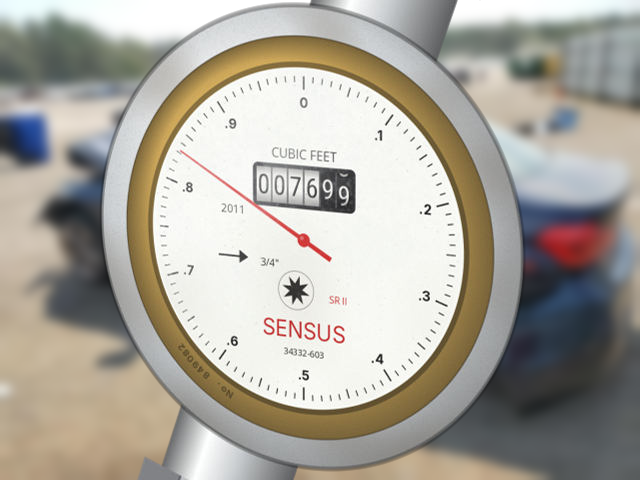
7698.83 ft³
